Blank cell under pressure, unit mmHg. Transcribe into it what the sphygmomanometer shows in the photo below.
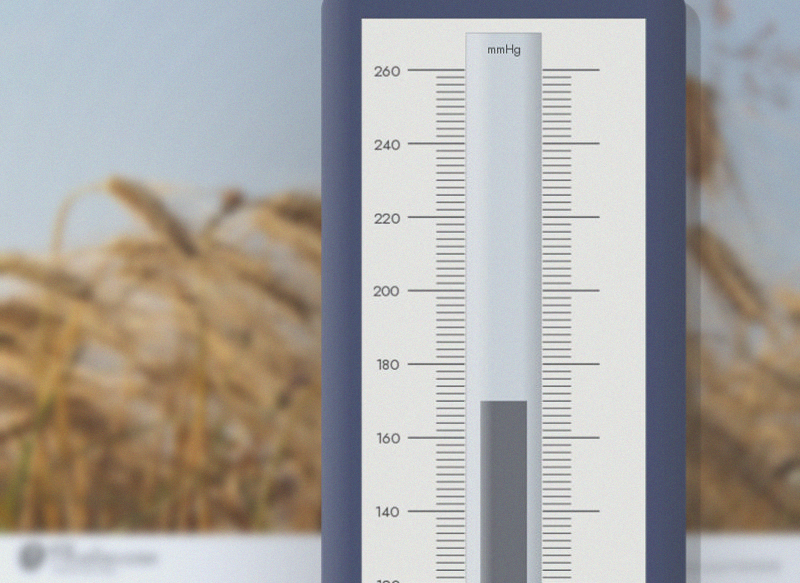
170 mmHg
